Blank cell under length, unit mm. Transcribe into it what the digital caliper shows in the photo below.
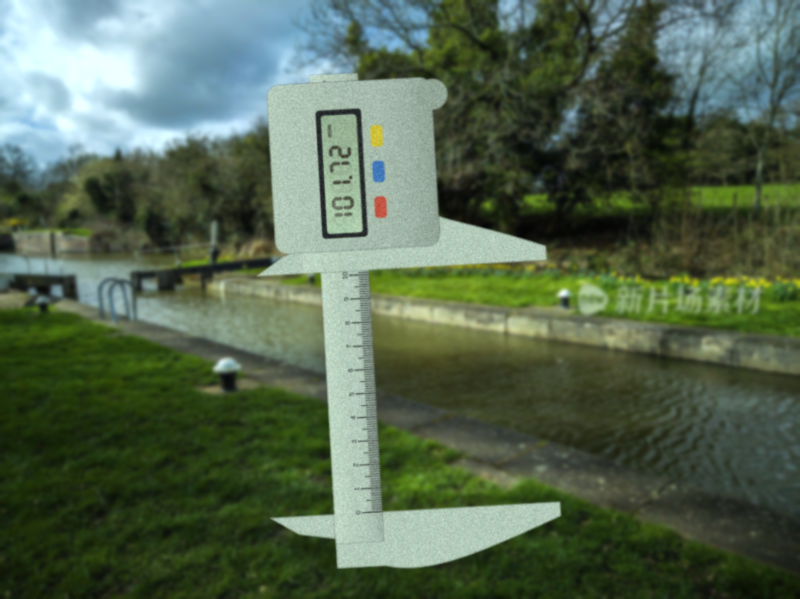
101.72 mm
